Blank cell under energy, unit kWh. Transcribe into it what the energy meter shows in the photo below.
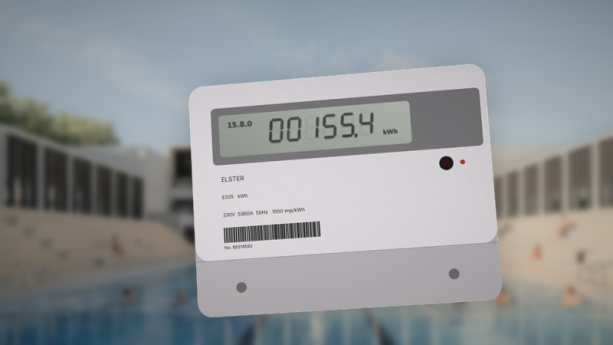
155.4 kWh
